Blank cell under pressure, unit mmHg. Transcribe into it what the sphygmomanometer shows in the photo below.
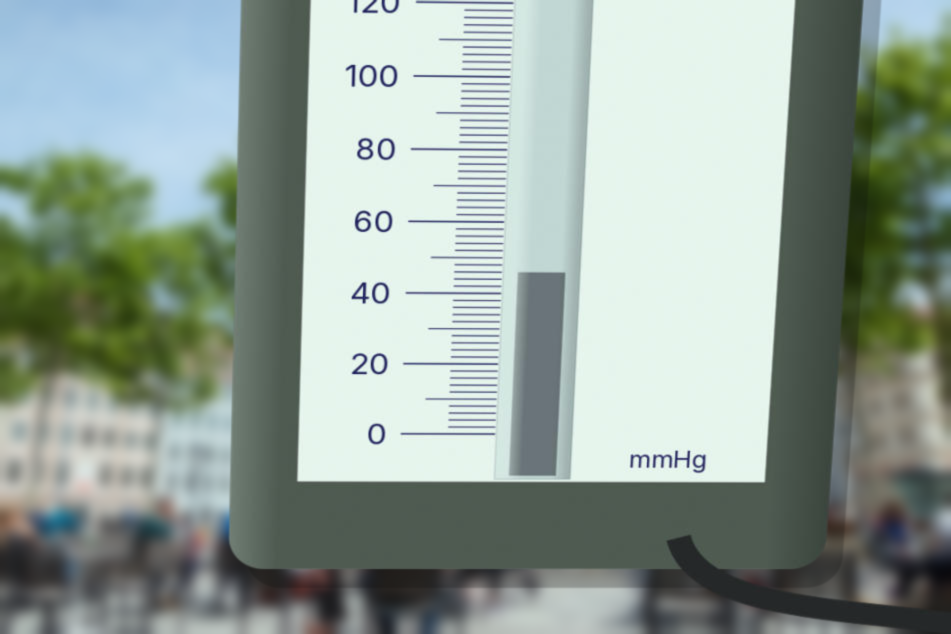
46 mmHg
